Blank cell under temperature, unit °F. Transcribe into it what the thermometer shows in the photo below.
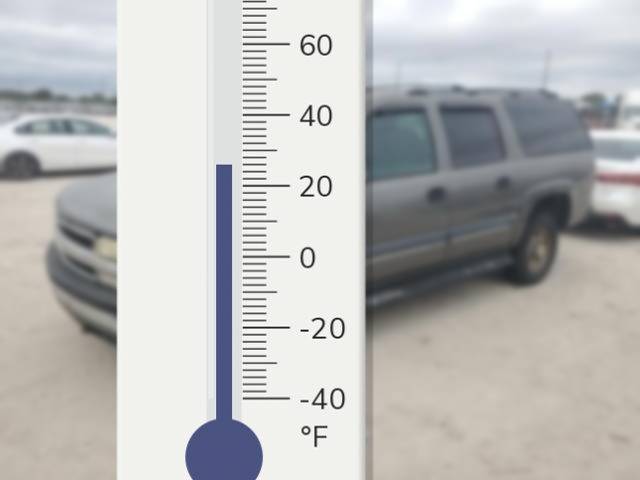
26 °F
